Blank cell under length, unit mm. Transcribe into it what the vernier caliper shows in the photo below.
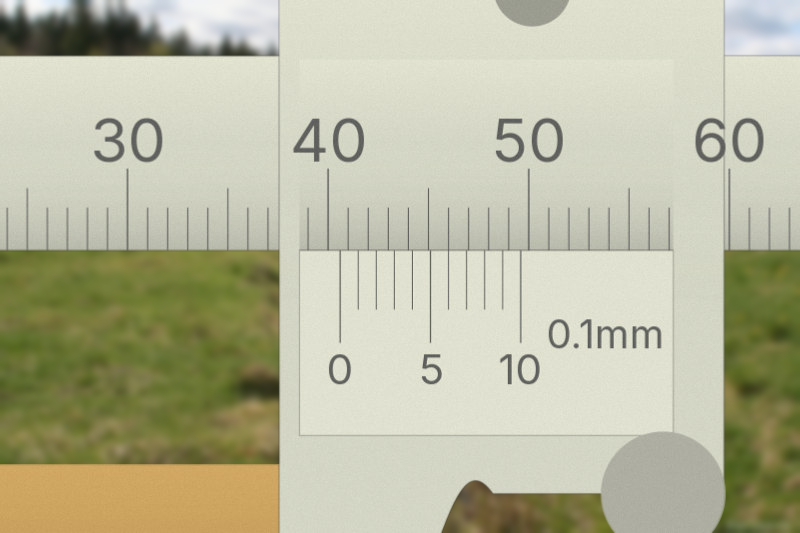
40.6 mm
